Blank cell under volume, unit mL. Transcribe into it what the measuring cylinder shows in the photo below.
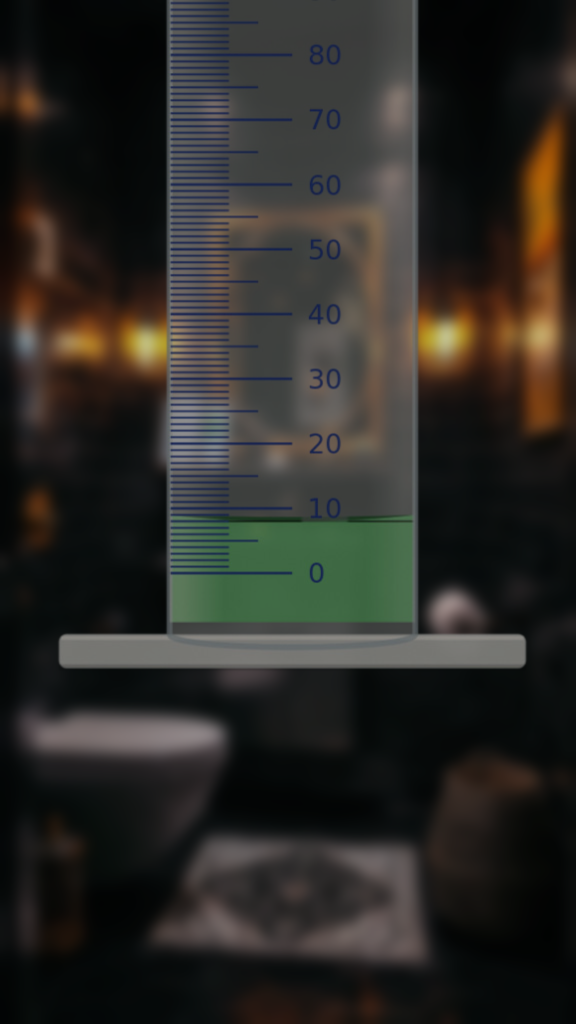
8 mL
